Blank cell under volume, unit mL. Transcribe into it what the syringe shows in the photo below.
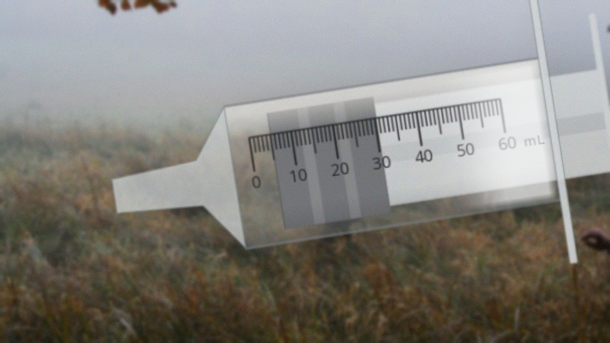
5 mL
